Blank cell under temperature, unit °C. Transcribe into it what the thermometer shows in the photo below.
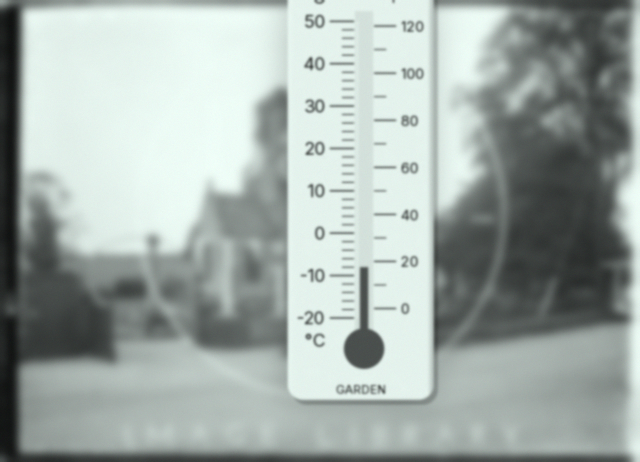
-8 °C
